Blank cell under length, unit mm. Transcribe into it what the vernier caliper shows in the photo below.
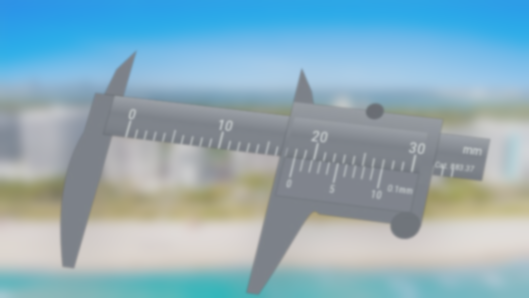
18.0 mm
